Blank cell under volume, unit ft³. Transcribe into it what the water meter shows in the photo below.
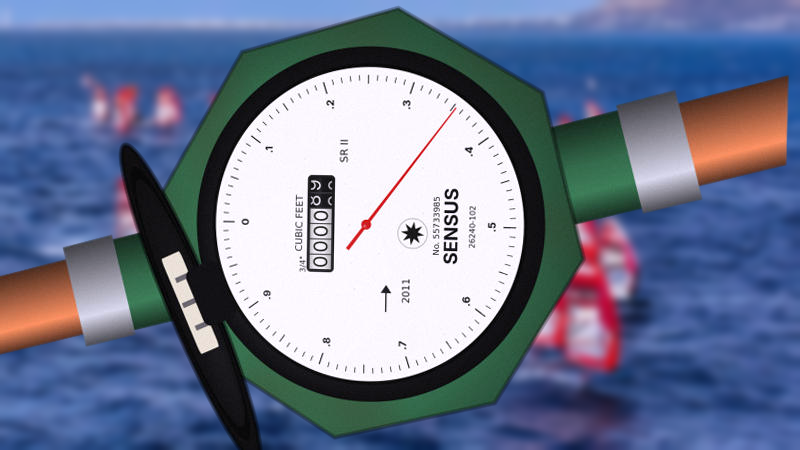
89.35 ft³
